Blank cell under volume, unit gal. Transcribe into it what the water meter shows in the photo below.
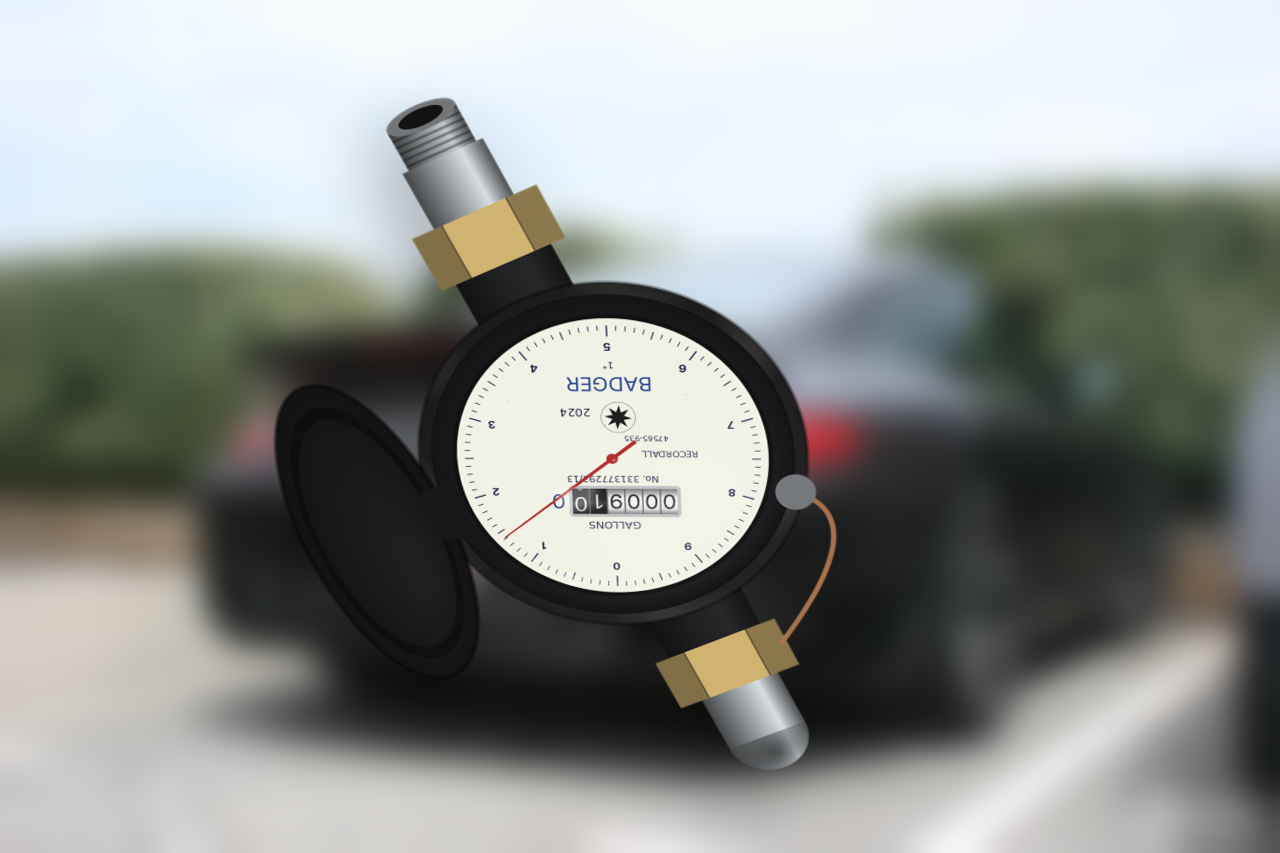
9101.4 gal
